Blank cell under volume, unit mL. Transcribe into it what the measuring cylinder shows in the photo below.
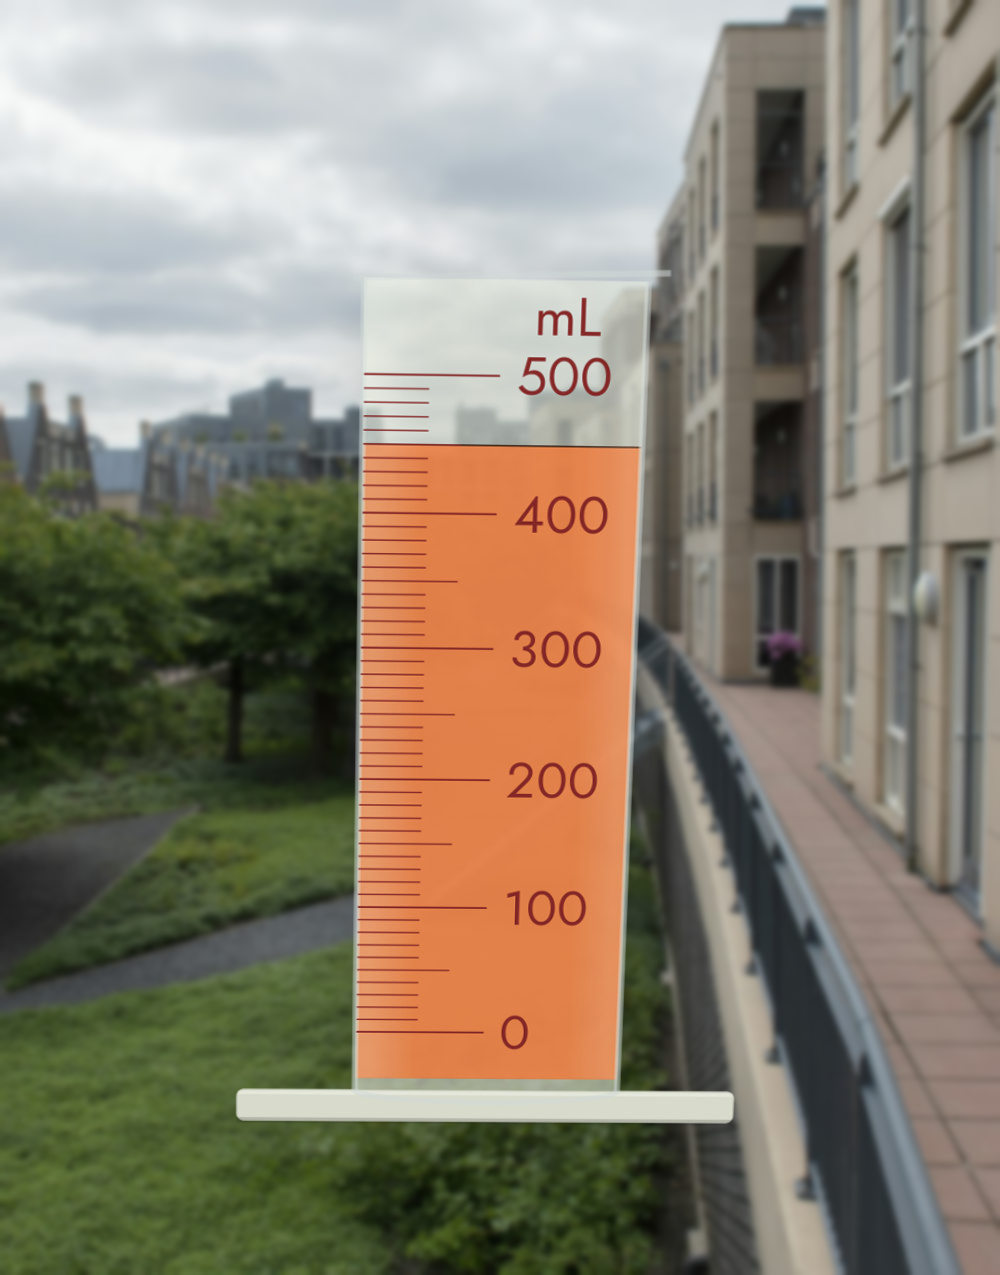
450 mL
